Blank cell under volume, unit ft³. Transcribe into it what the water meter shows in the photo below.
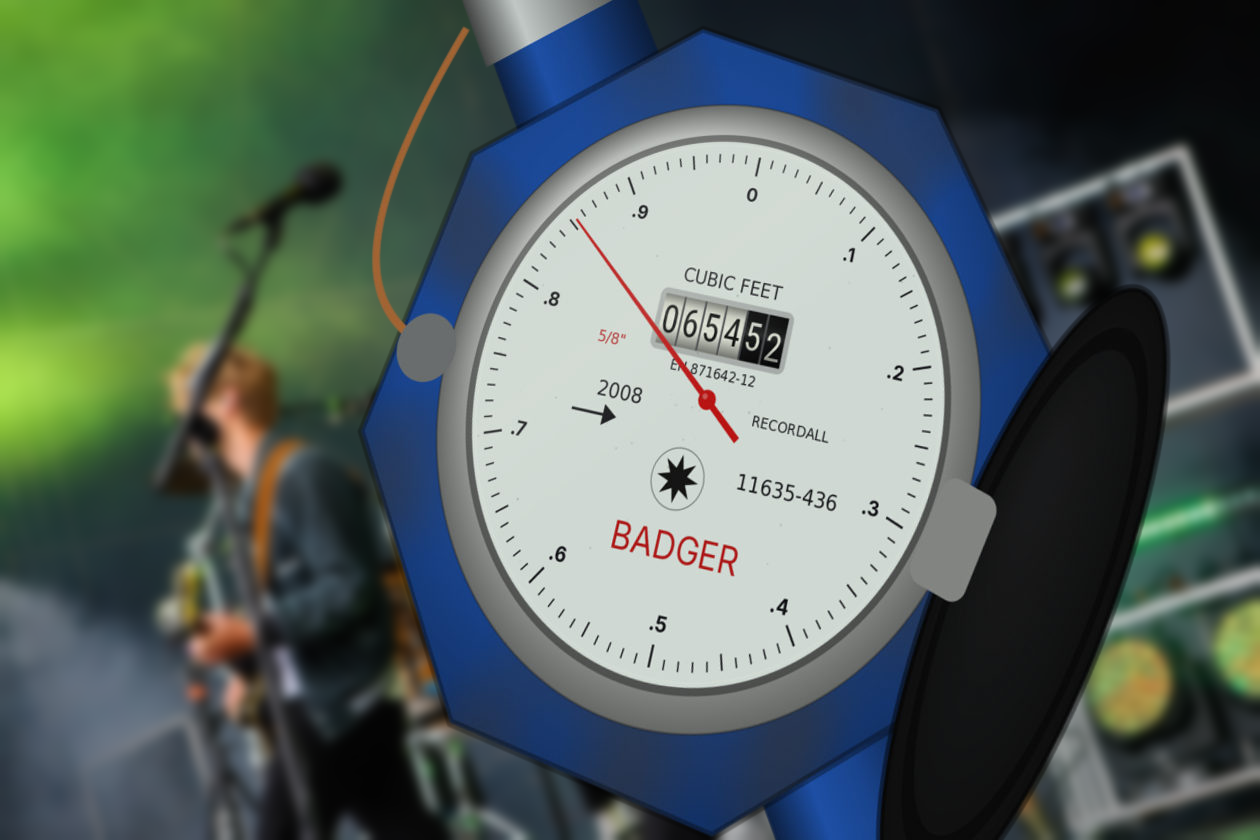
65451.85 ft³
